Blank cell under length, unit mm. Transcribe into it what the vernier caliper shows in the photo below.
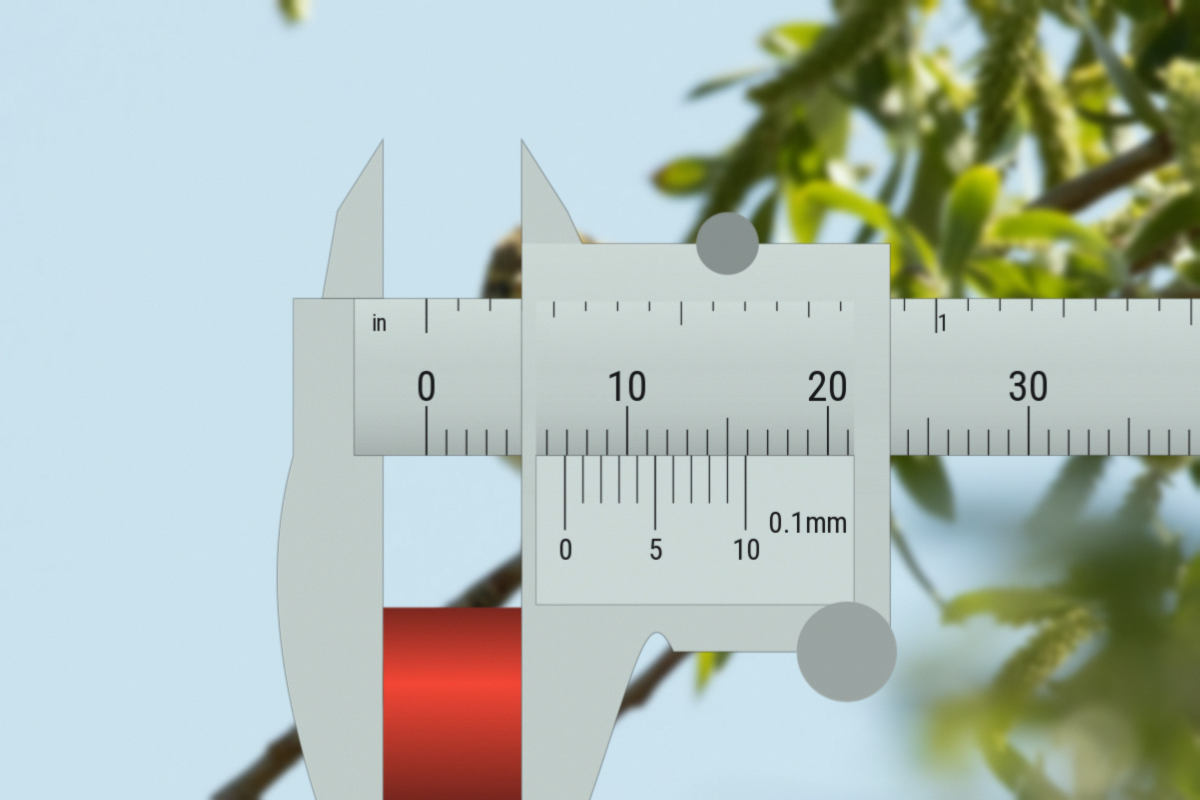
6.9 mm
